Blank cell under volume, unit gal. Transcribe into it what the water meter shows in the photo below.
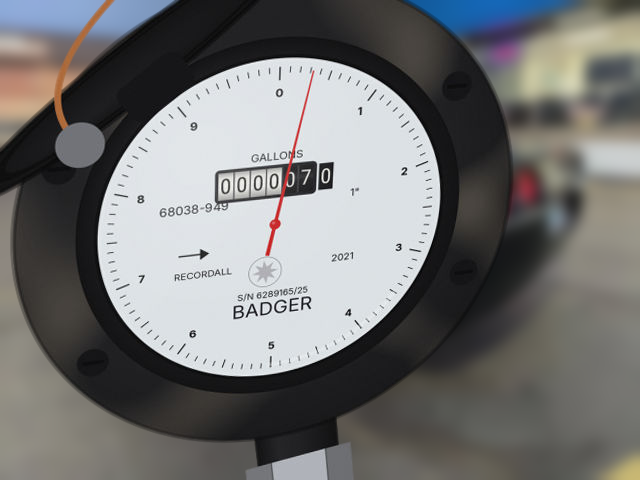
70.3 gal
